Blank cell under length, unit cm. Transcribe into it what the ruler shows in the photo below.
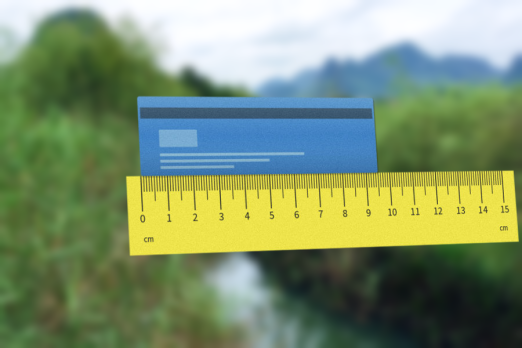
9.5 cm
